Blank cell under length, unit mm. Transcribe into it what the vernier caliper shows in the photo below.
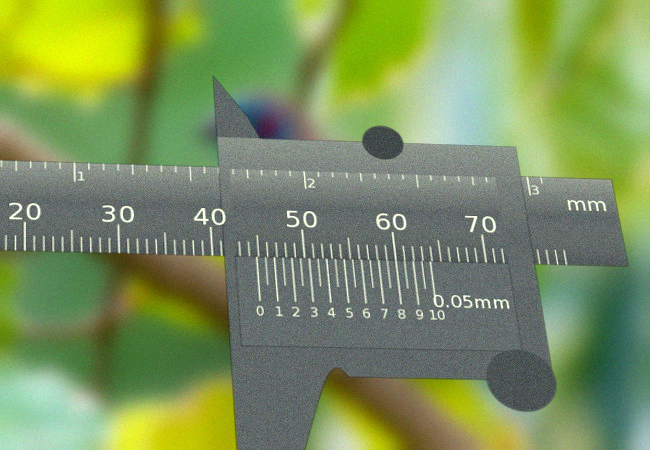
44.8 mm
